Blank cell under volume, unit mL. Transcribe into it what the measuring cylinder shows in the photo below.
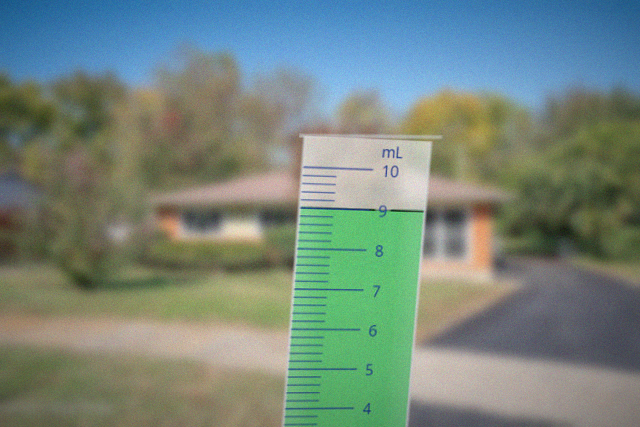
9 mL
